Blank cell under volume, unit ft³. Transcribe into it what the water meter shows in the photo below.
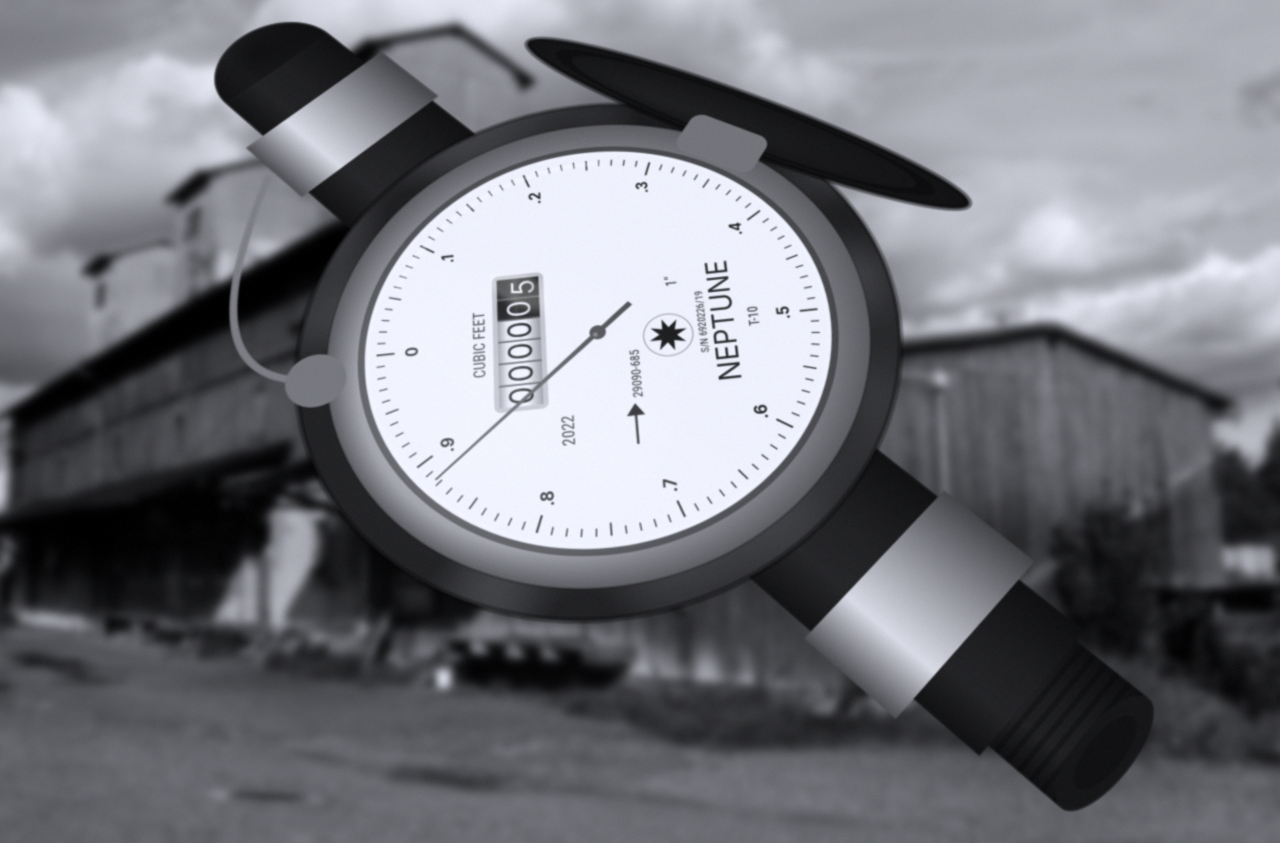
4.88 ft³
